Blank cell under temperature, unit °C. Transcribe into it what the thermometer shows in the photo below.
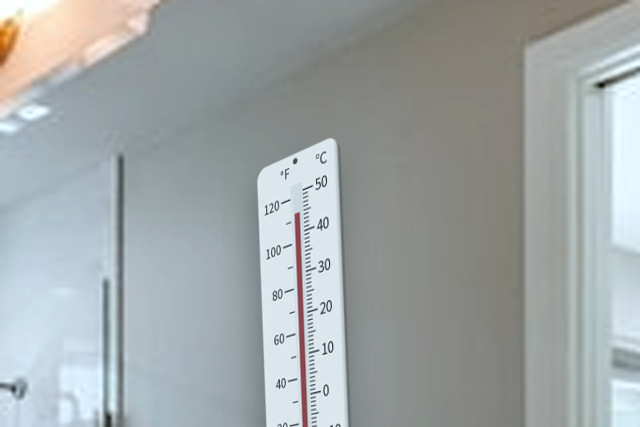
45 °C
